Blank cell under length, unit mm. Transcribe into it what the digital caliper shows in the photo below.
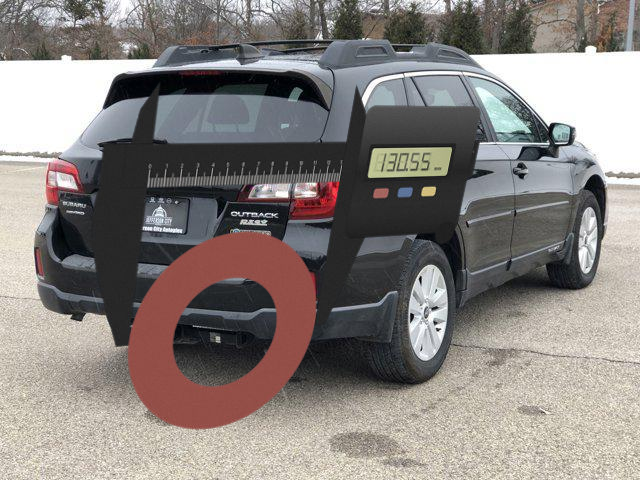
130.55 mm
